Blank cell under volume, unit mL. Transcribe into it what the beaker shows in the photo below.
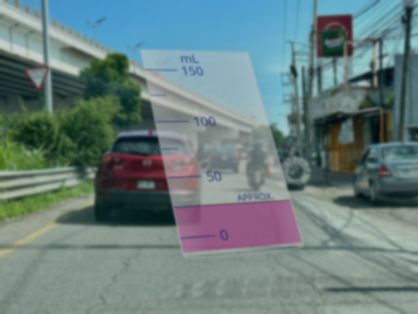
25 mL
